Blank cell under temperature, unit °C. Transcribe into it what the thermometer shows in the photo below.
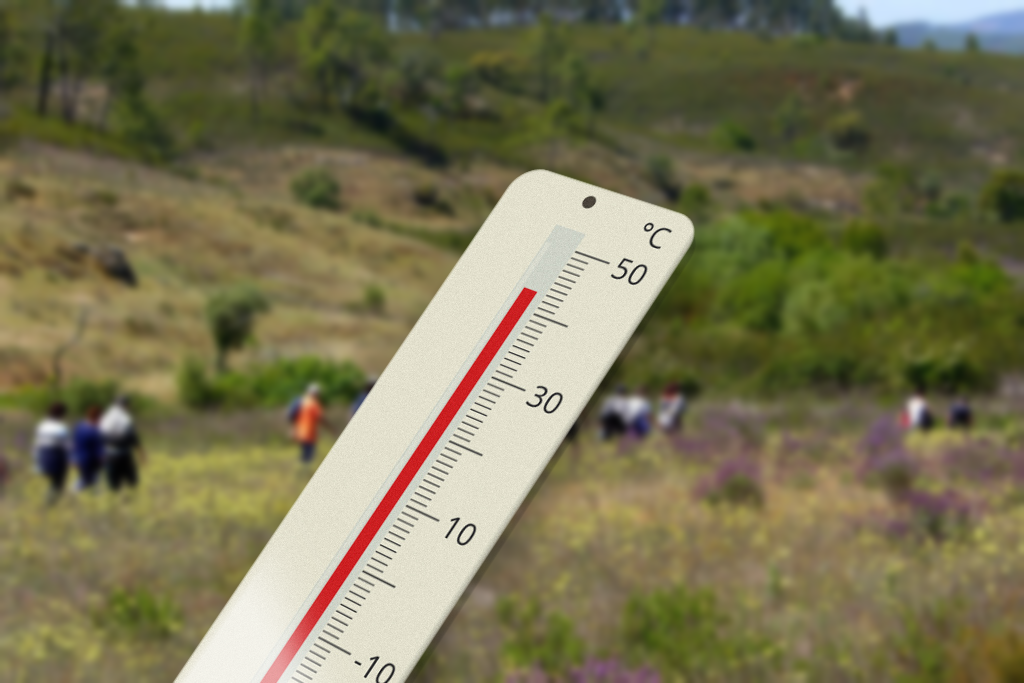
43 °C
